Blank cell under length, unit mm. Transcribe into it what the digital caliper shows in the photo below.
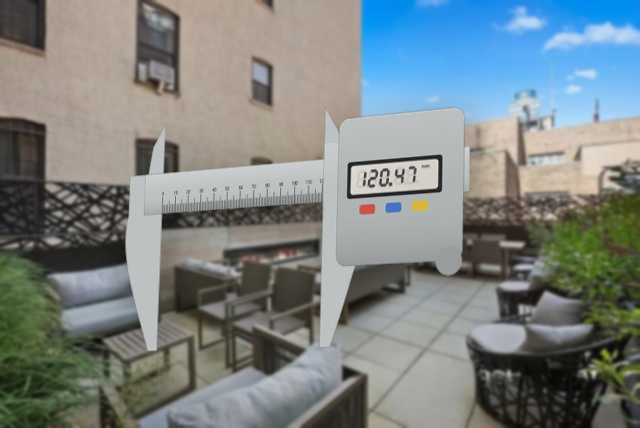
120.47 mm
